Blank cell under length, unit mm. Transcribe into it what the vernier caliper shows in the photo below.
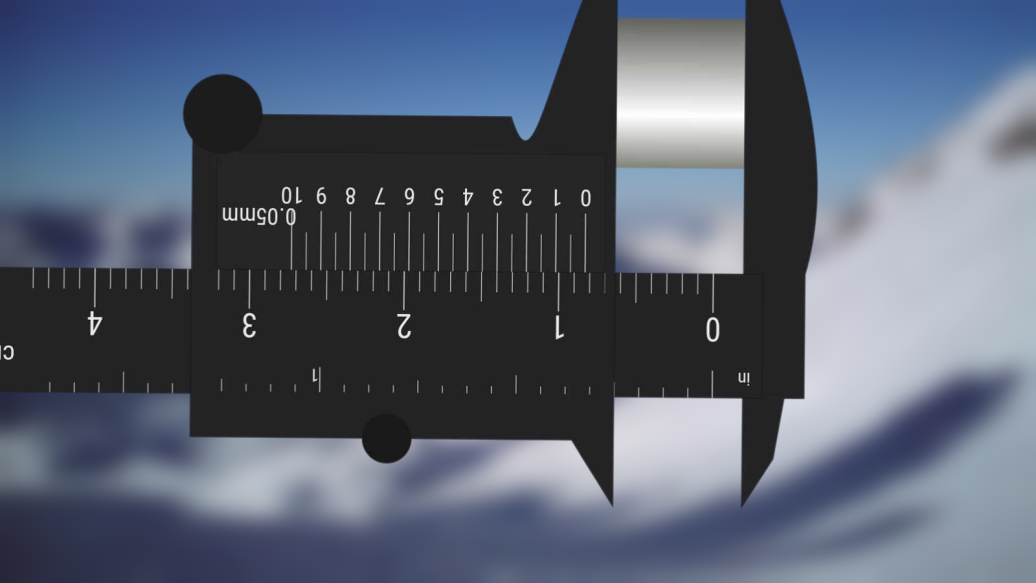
8.3 mm
